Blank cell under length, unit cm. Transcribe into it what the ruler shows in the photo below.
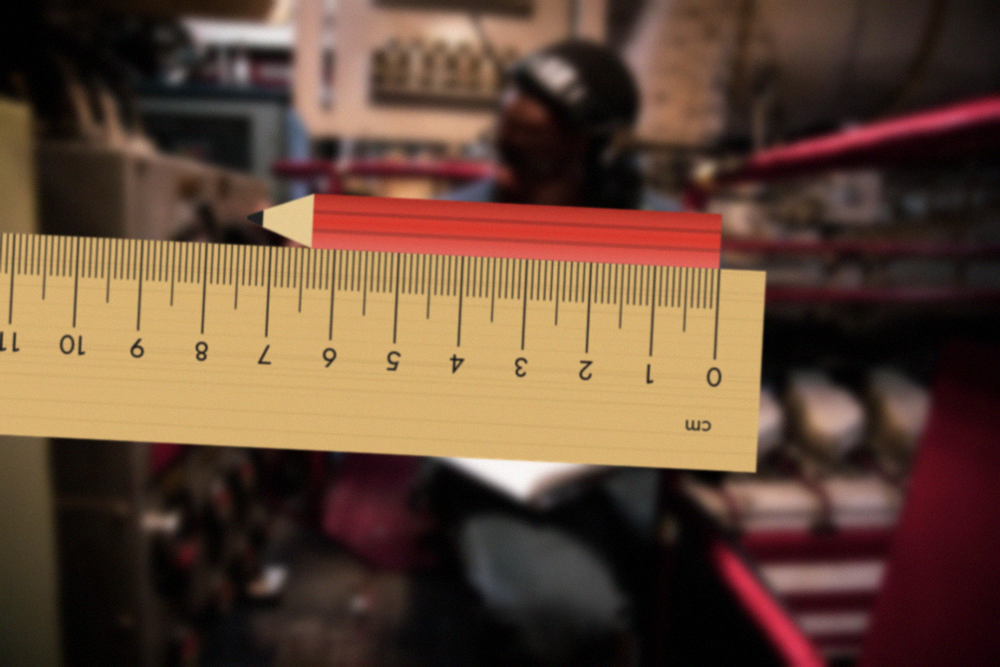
7.4 cm
